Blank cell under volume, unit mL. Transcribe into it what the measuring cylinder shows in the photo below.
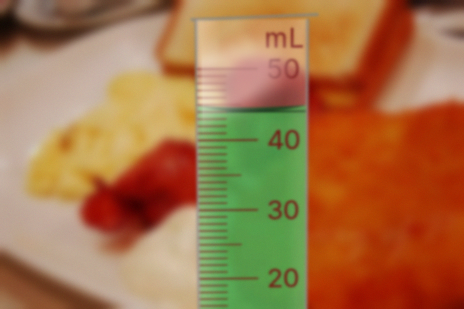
44 mL
